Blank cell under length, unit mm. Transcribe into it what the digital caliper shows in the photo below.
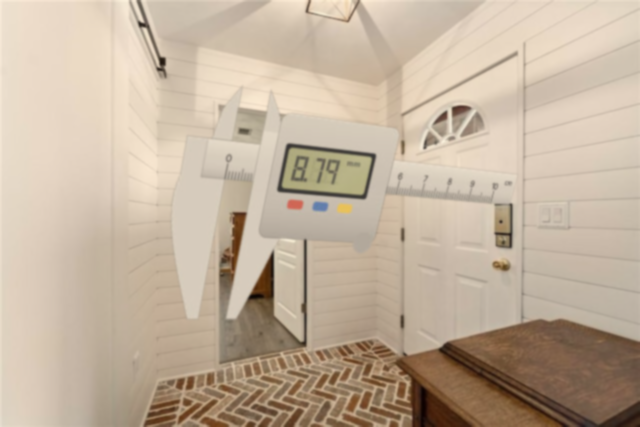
8.79 mm
